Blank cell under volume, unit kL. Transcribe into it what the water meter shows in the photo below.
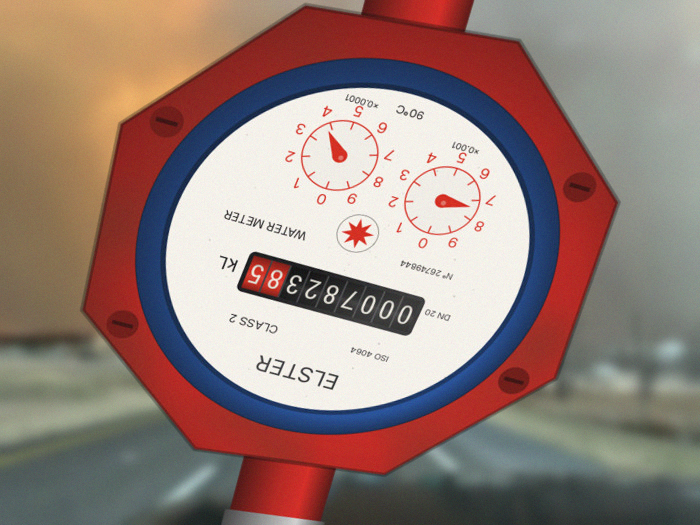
7823.8573 kL
